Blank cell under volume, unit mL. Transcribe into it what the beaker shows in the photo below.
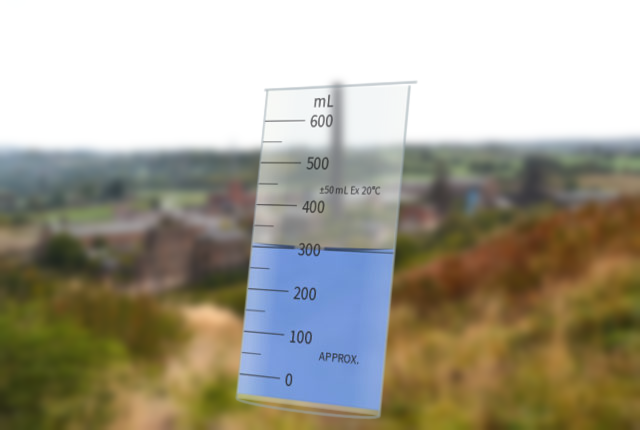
300 mL
